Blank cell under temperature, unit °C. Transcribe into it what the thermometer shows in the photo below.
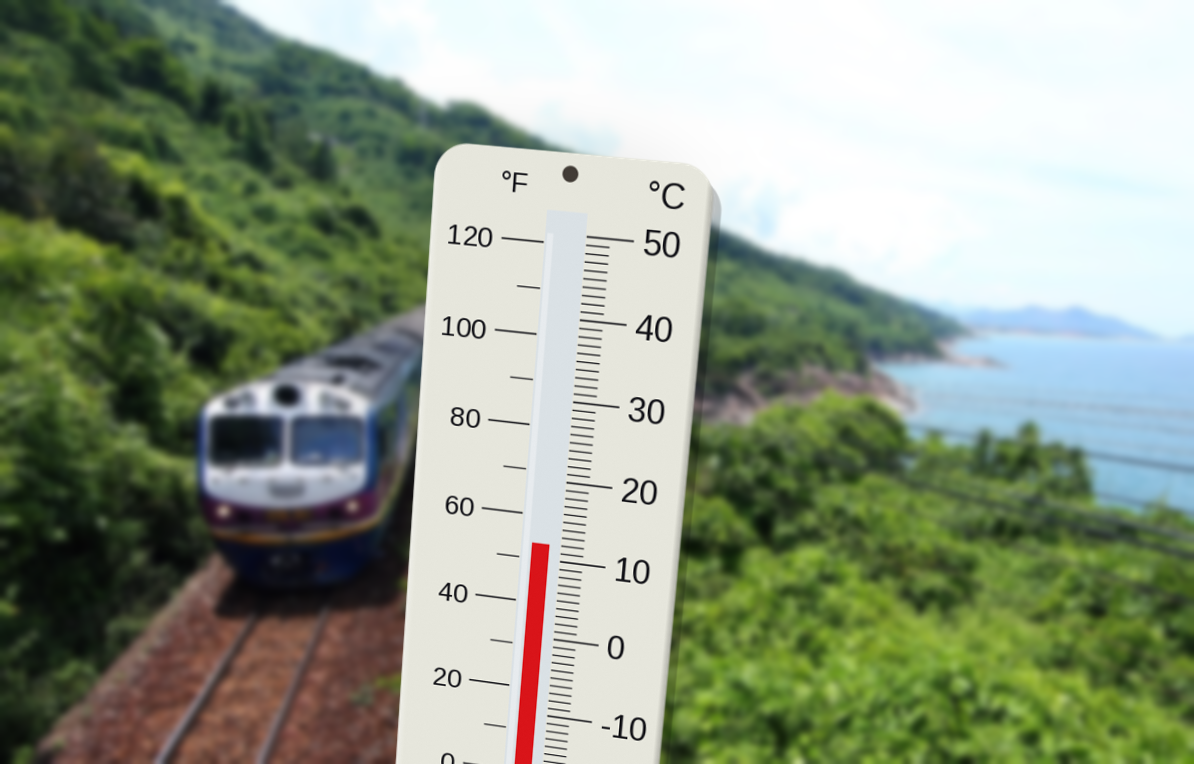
12 °C
